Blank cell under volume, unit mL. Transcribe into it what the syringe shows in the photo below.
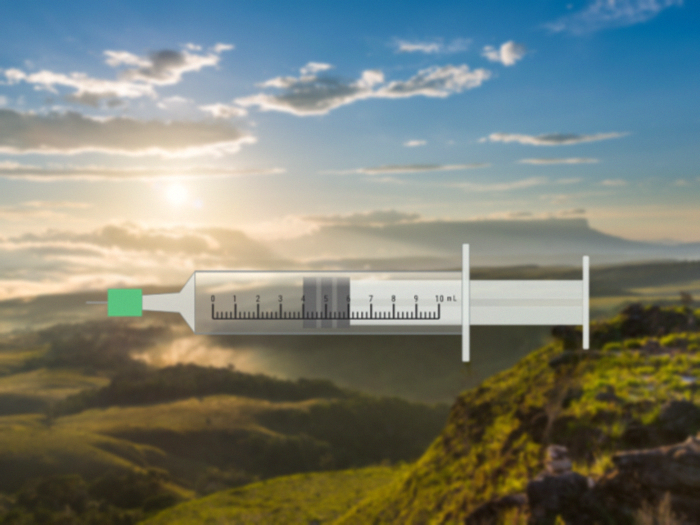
4 mL
